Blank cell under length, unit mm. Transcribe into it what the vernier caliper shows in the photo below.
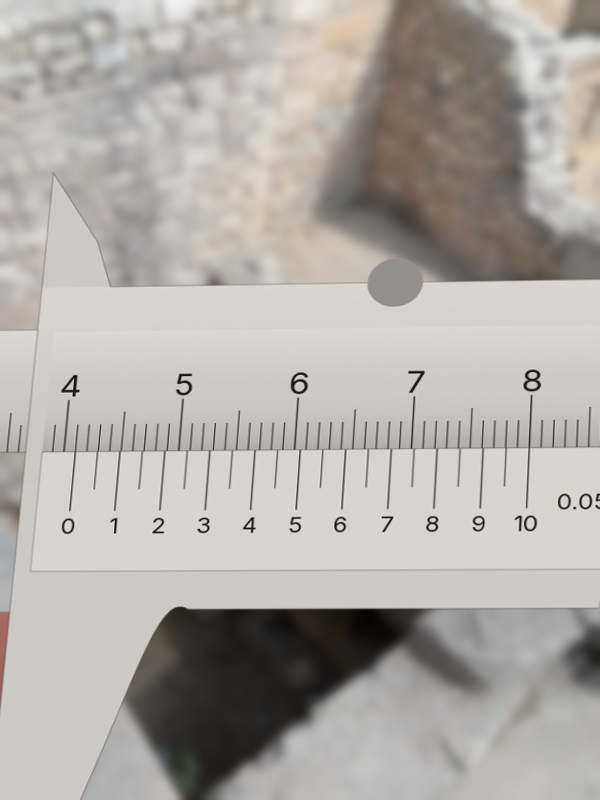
41.0 mm
